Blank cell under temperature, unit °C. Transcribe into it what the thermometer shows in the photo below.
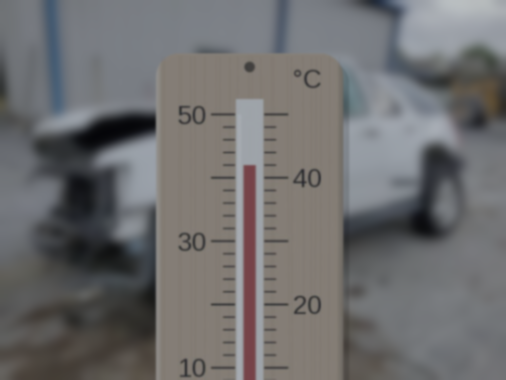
42 °C
